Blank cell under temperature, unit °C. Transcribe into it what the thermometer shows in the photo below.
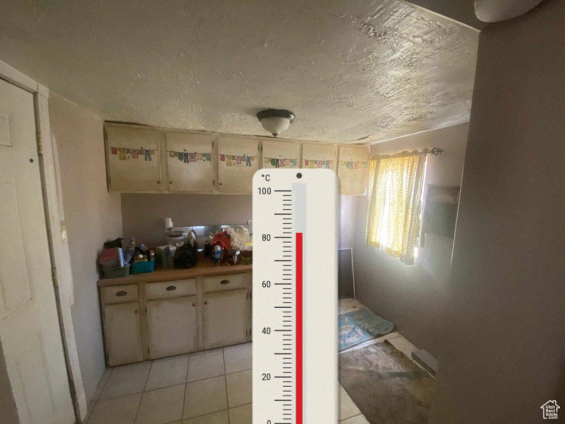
82 °C
